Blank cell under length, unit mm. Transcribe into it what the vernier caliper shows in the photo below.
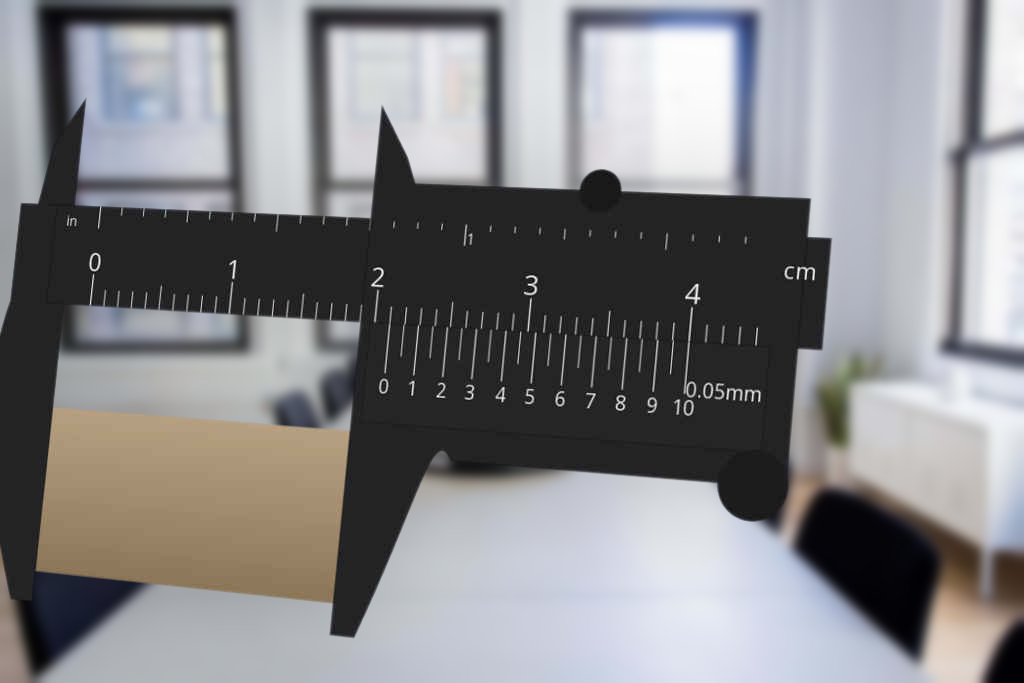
21.0 mm
